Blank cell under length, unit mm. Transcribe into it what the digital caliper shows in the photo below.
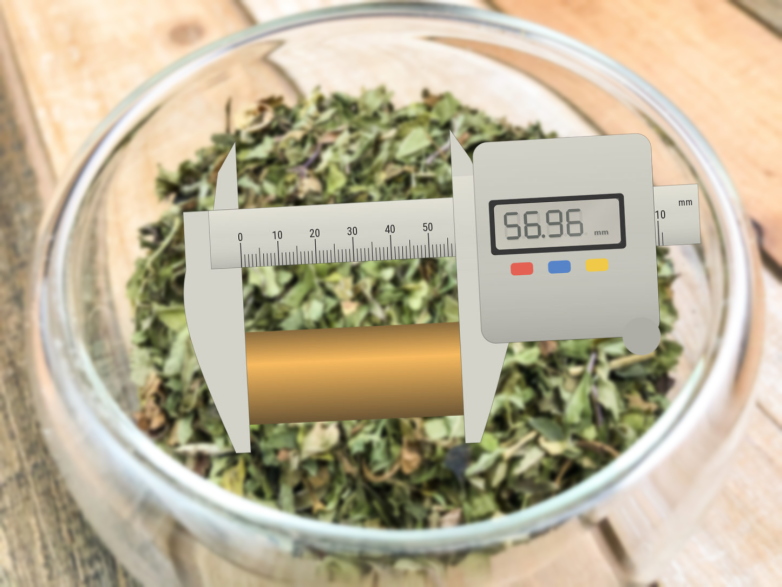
56.96 mm
